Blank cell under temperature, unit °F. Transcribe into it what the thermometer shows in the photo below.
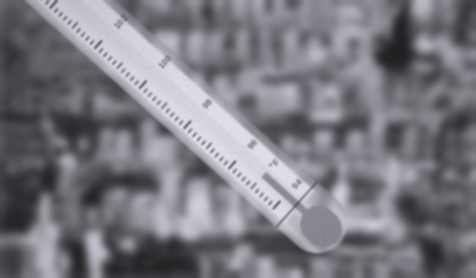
95 °F
